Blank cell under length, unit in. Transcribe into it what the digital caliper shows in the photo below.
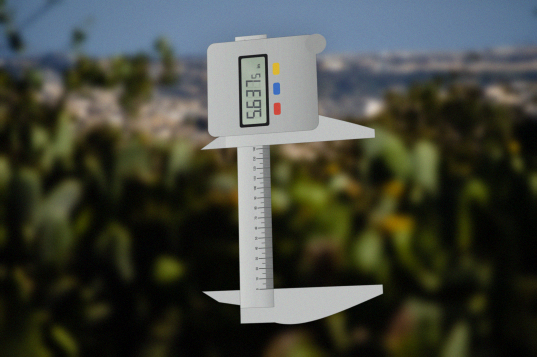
5.6375 in
